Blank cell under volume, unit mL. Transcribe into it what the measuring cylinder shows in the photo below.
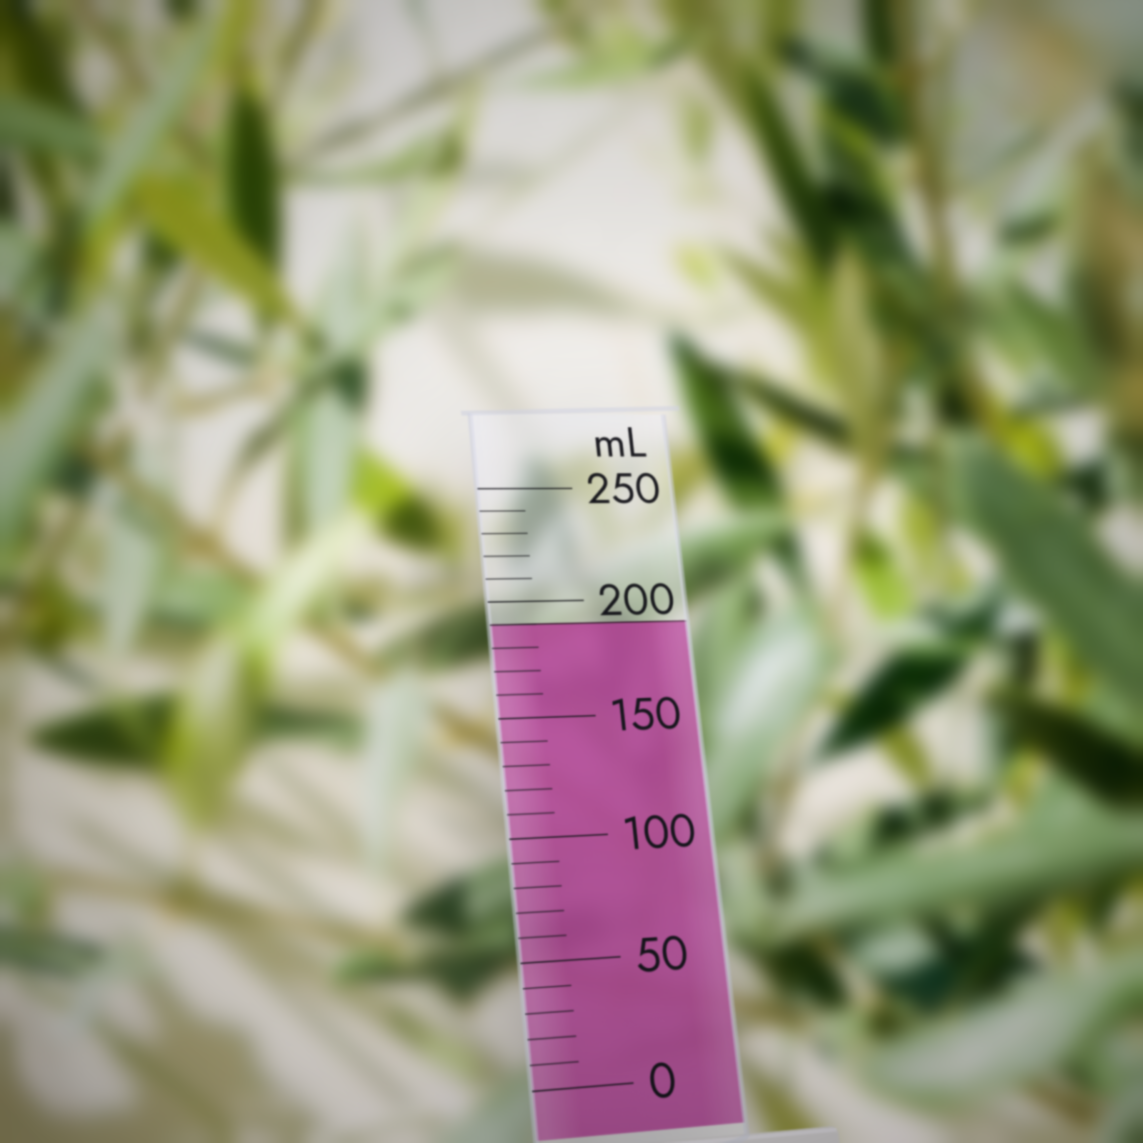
190 mL
